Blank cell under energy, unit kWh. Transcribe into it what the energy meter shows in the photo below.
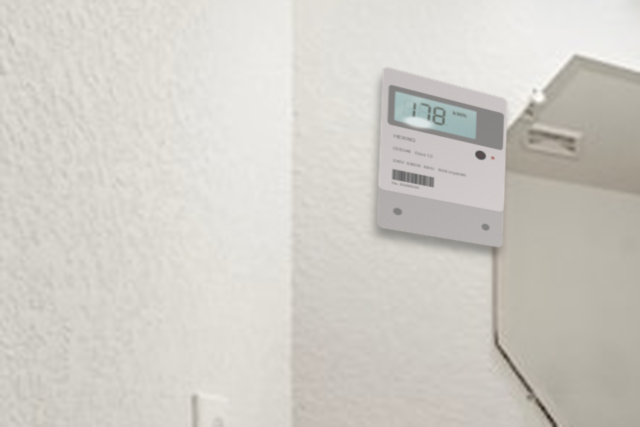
178 kWh
